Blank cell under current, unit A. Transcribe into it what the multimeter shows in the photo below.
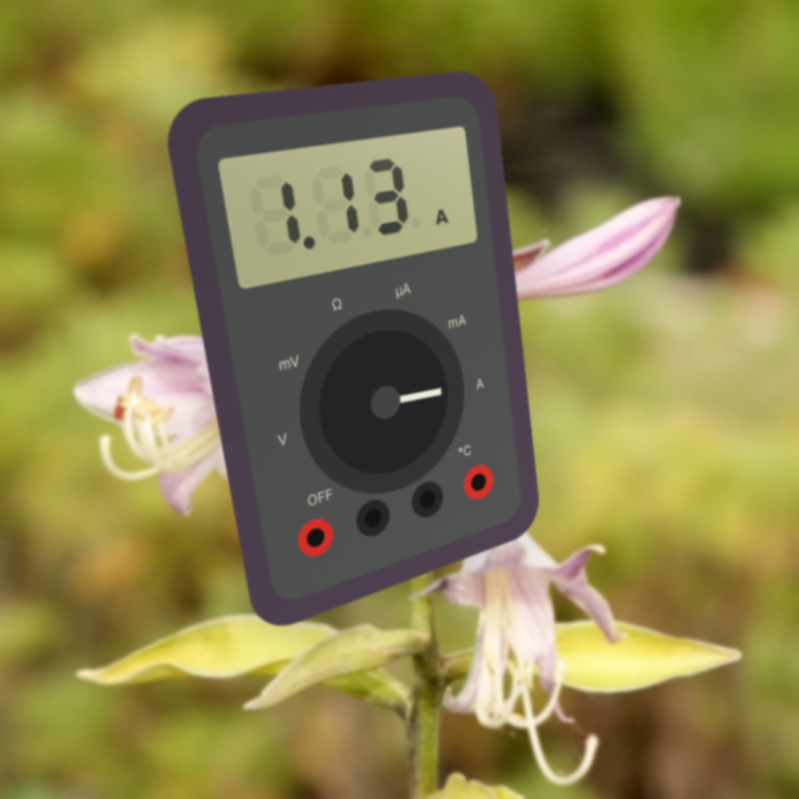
1.13 A
